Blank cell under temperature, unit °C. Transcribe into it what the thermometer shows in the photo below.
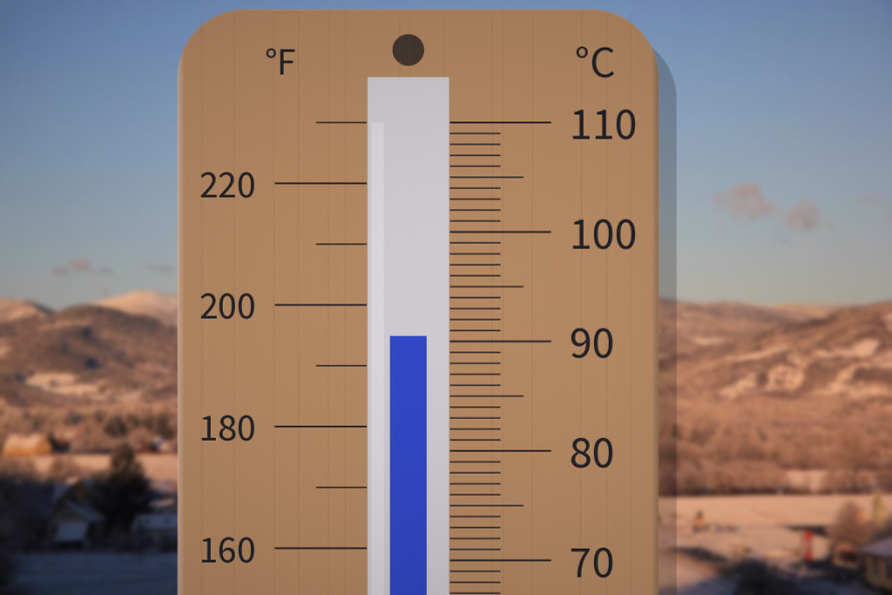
90.5 °C
